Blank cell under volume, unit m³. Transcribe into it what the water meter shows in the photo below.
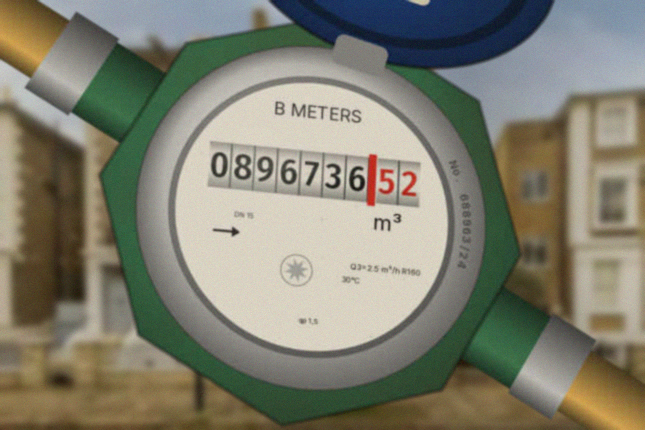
896736.52 m³
